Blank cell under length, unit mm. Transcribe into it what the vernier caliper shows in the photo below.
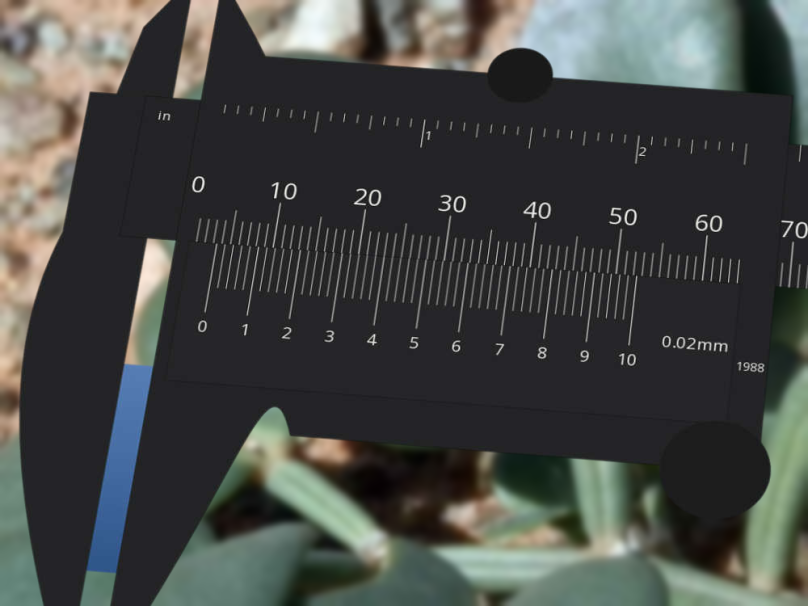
3.4 mm
